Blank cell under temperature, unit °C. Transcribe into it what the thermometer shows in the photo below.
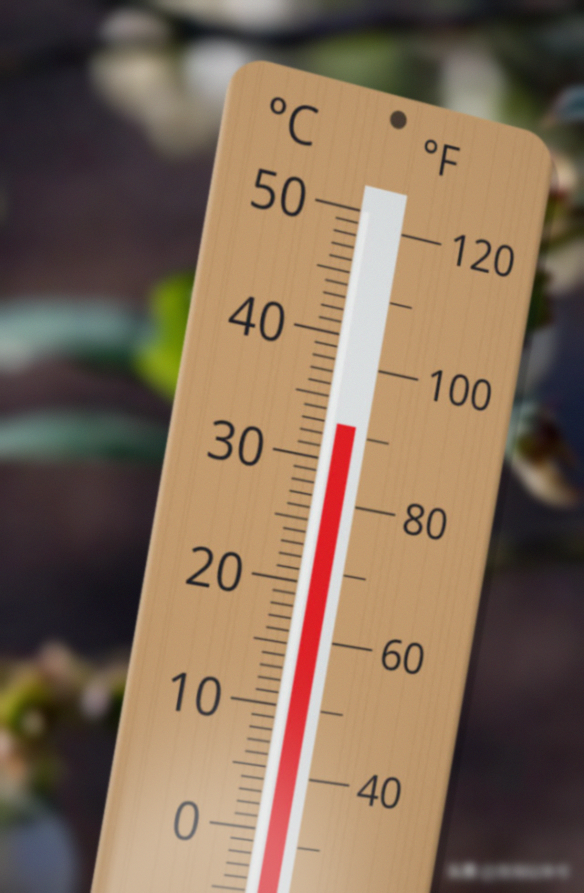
33 °C
